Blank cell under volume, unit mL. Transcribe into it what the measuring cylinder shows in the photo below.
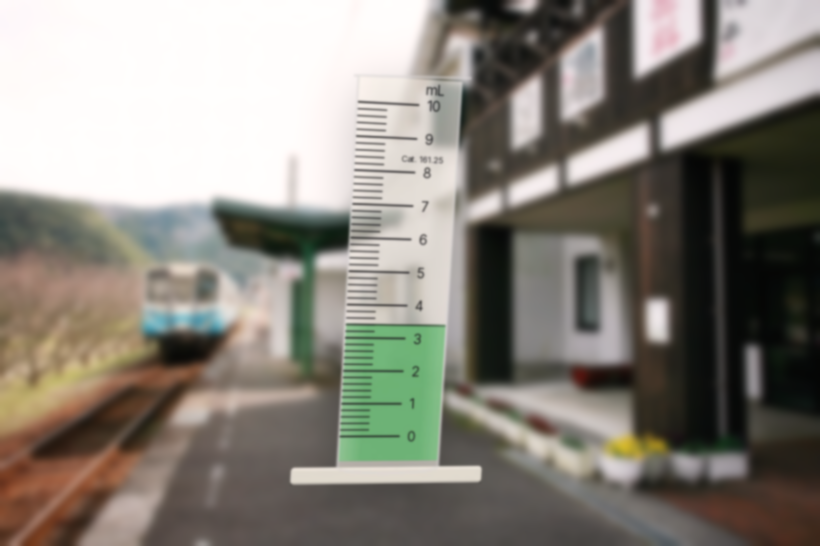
3.4 mL
